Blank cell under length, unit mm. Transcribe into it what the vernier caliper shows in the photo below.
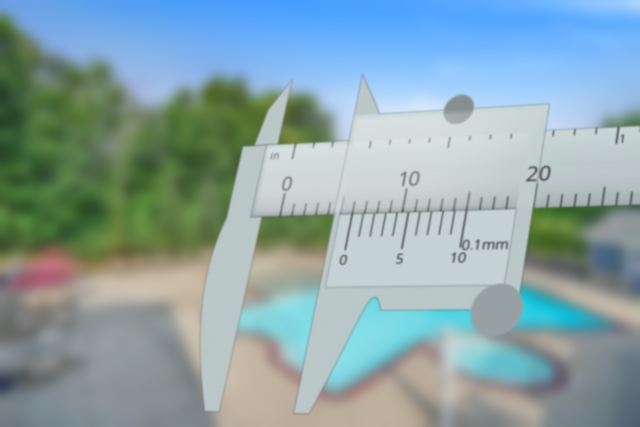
6.0 mm
